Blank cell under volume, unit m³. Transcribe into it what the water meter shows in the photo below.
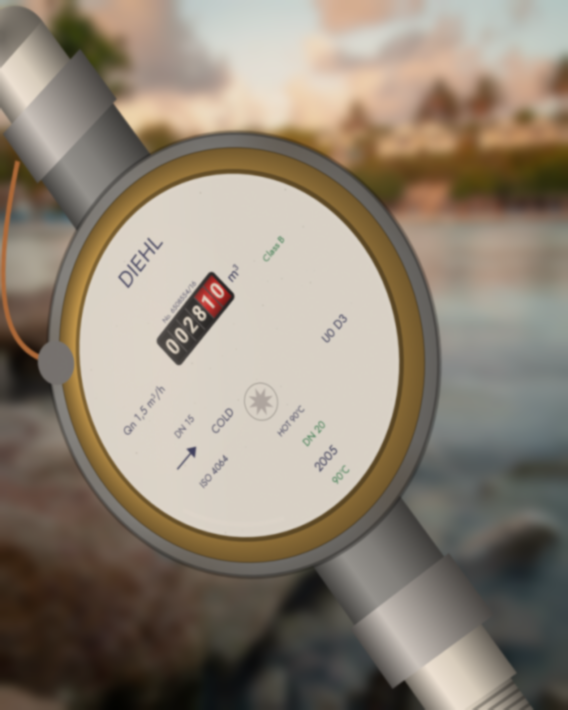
28.10 m³
